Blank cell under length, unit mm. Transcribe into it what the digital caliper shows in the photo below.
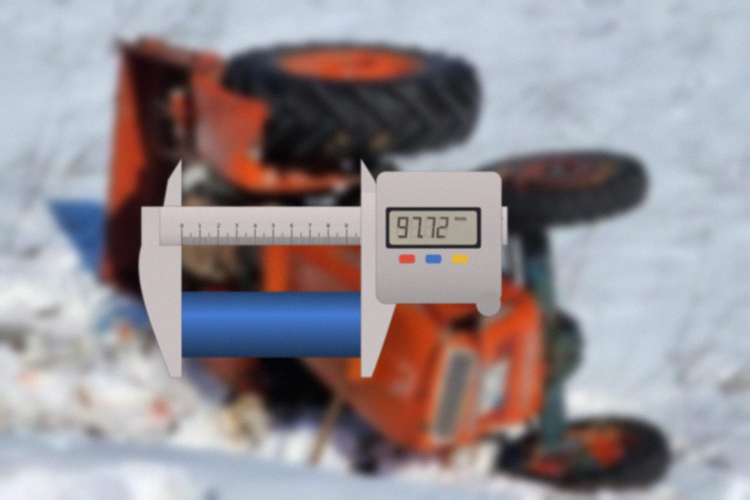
97.72 mm
